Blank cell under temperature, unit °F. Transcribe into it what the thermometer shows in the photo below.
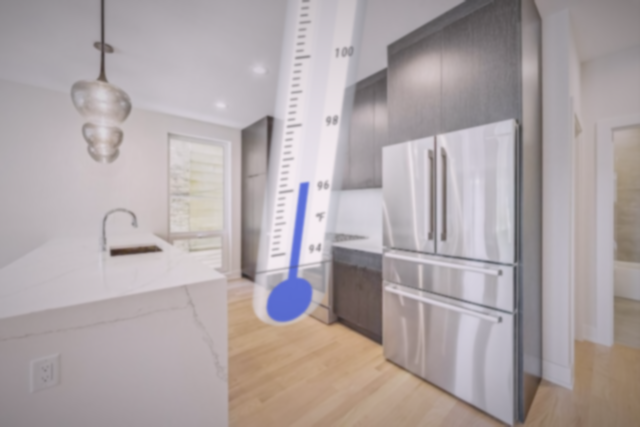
96.2 °F
